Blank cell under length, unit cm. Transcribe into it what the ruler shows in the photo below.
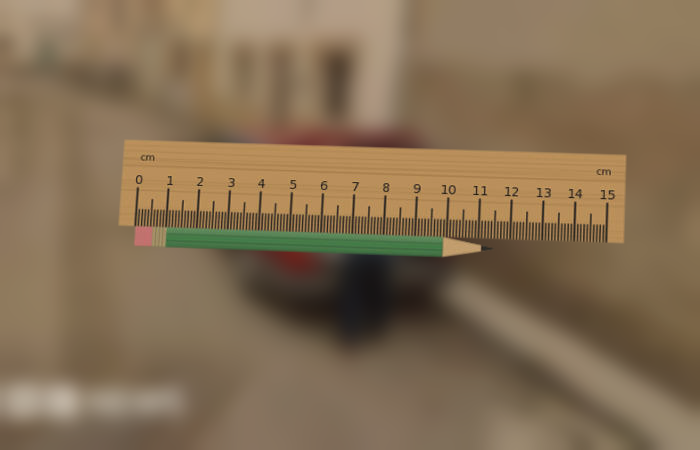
11.5 cm
